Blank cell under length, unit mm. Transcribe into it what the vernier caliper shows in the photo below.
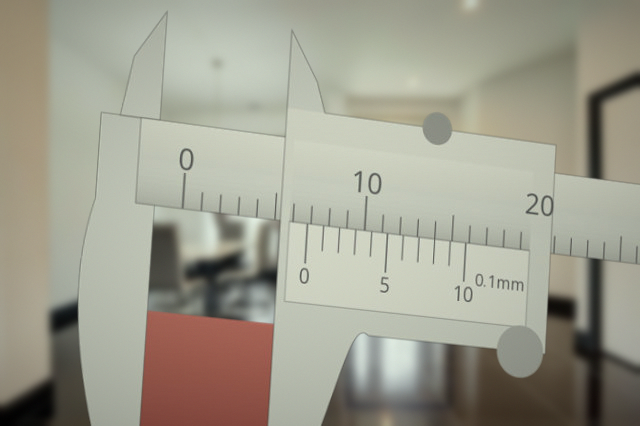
6.8 mm
